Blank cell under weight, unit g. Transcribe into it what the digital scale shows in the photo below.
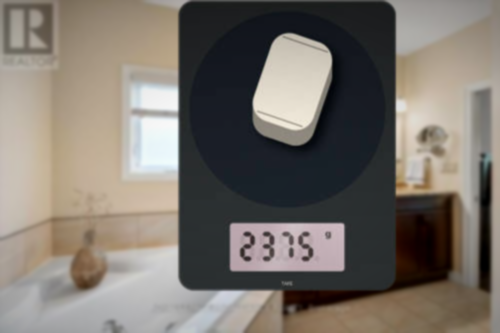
2375 g
